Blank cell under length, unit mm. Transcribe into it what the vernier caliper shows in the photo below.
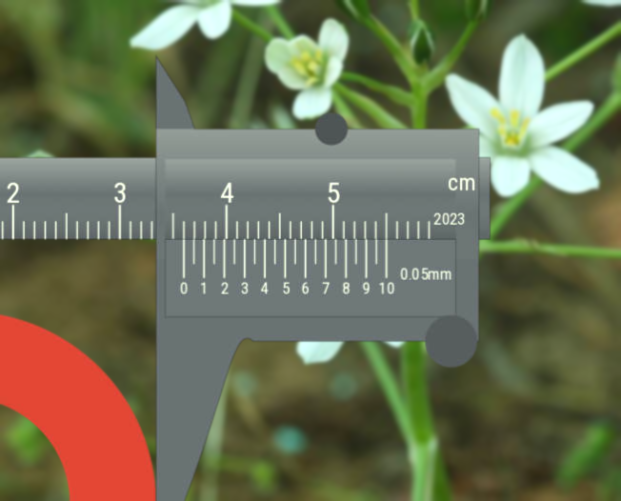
36.0 mm
